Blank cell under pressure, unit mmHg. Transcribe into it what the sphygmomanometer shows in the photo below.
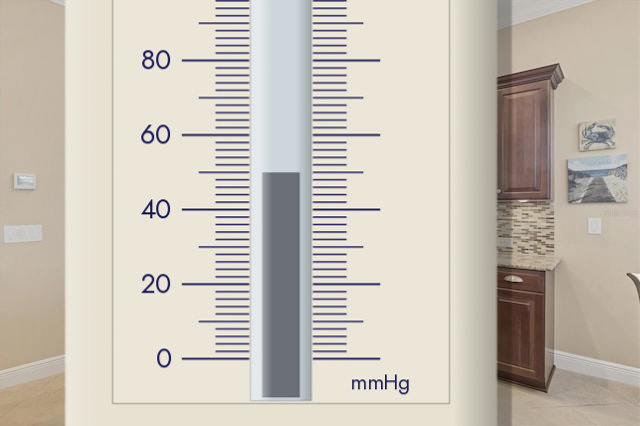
50 mmHg
